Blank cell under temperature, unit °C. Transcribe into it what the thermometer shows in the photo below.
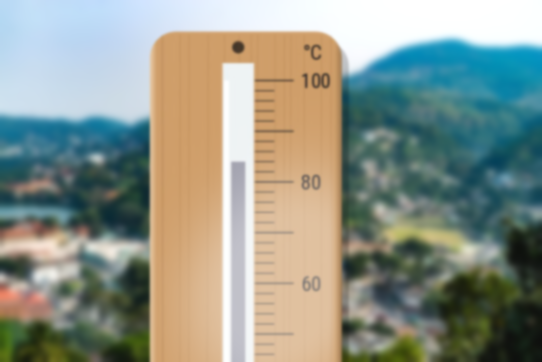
84 °C
